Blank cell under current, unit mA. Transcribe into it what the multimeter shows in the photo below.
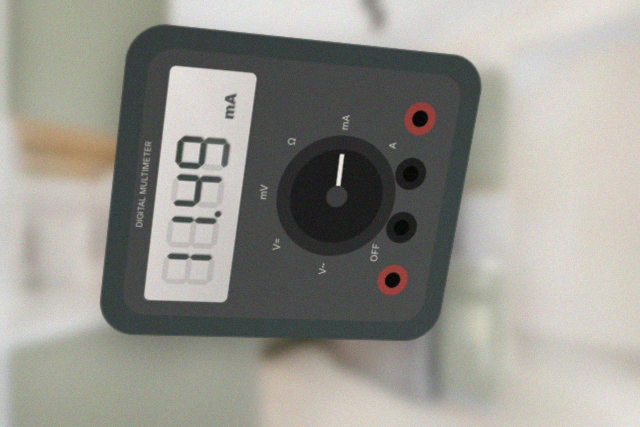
11.49 mA
